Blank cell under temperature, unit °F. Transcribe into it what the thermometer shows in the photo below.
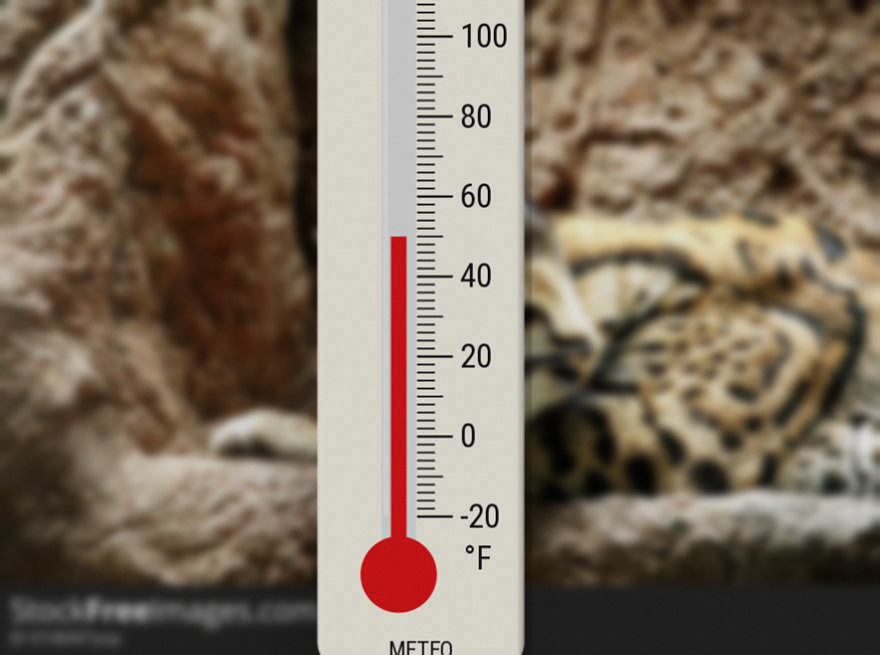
50 °F
